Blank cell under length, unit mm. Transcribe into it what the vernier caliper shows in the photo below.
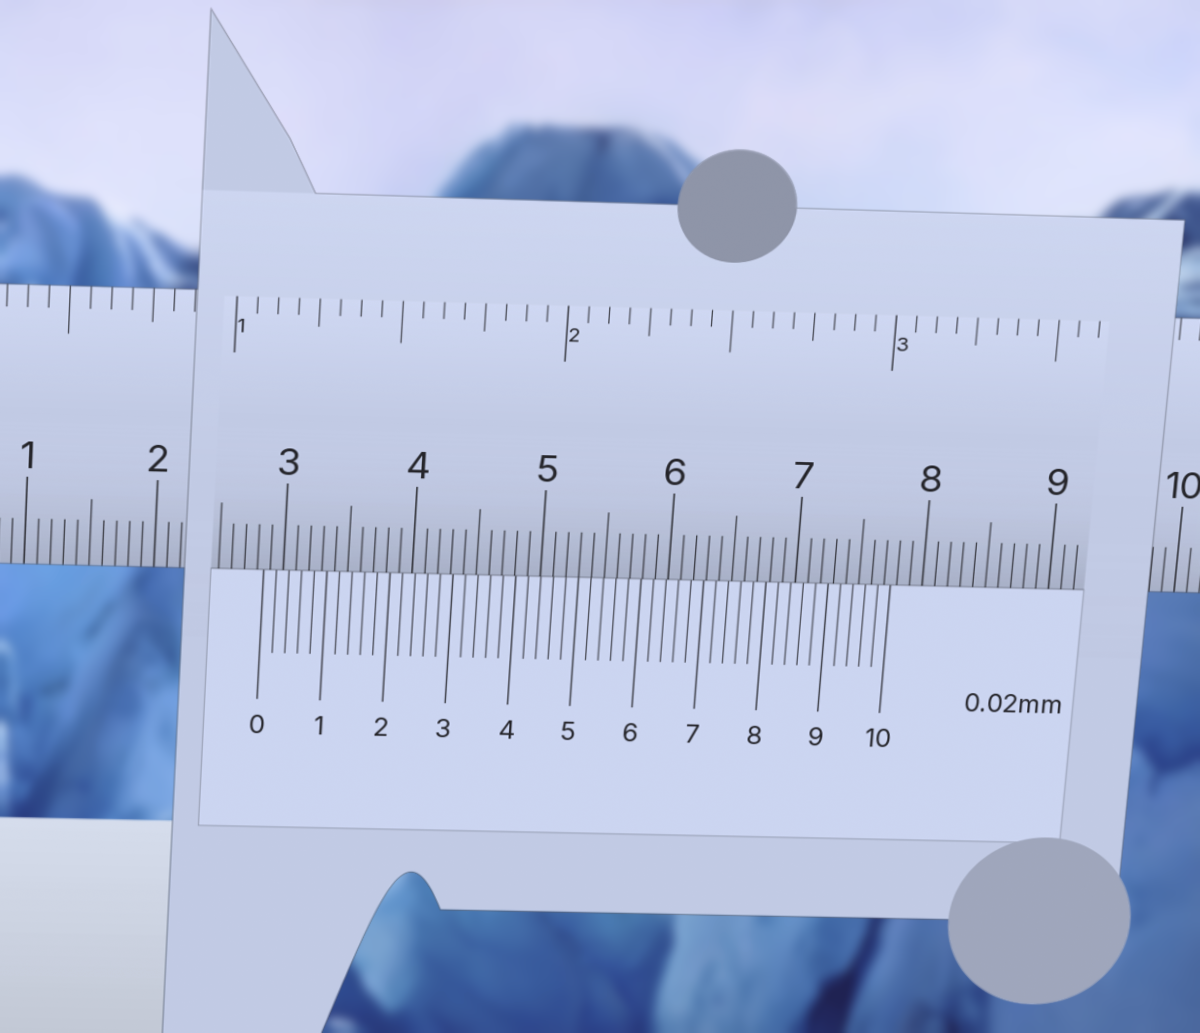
28.5 mm
